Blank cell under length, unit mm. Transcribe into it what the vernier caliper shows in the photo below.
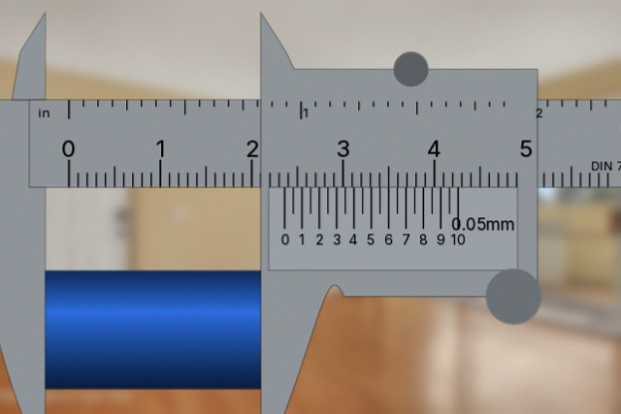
23.6 mm
